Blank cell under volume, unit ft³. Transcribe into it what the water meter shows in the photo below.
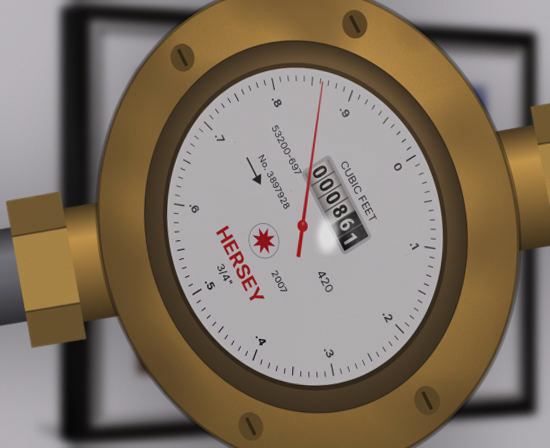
860.86 ft³
